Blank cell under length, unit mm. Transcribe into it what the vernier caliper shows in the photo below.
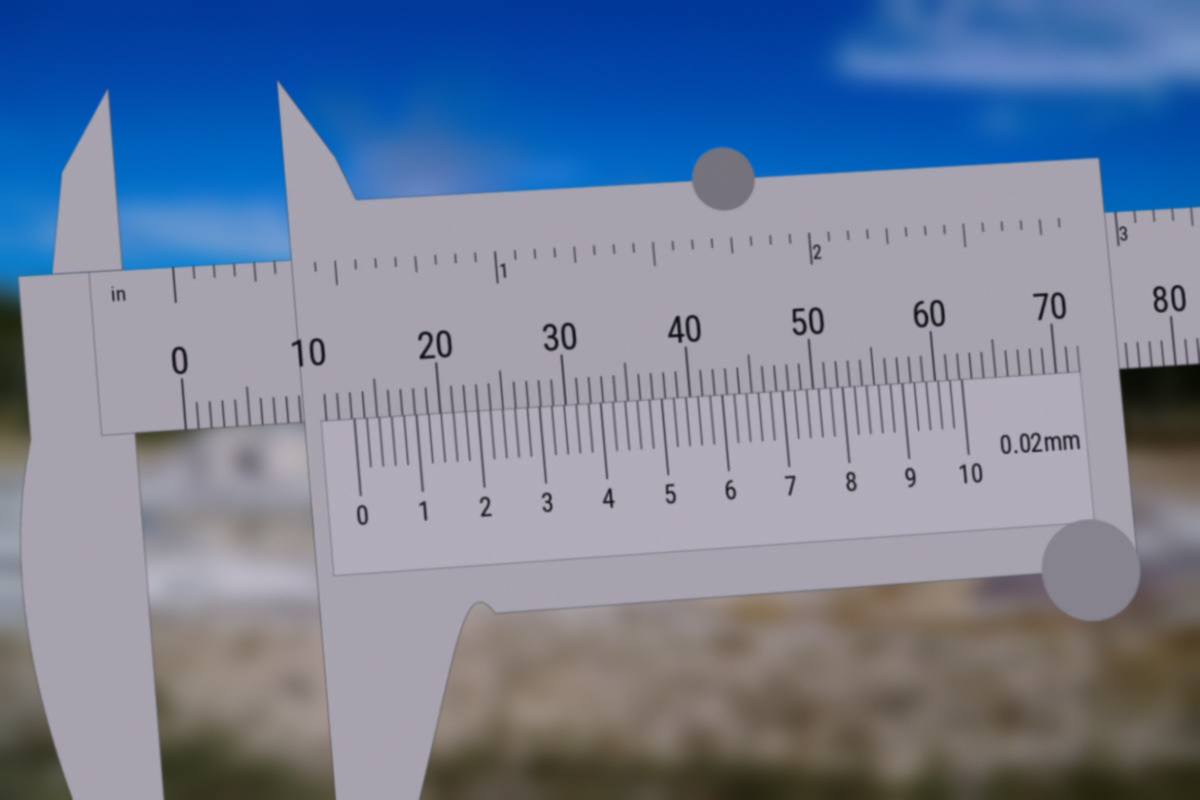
13.2 mm
